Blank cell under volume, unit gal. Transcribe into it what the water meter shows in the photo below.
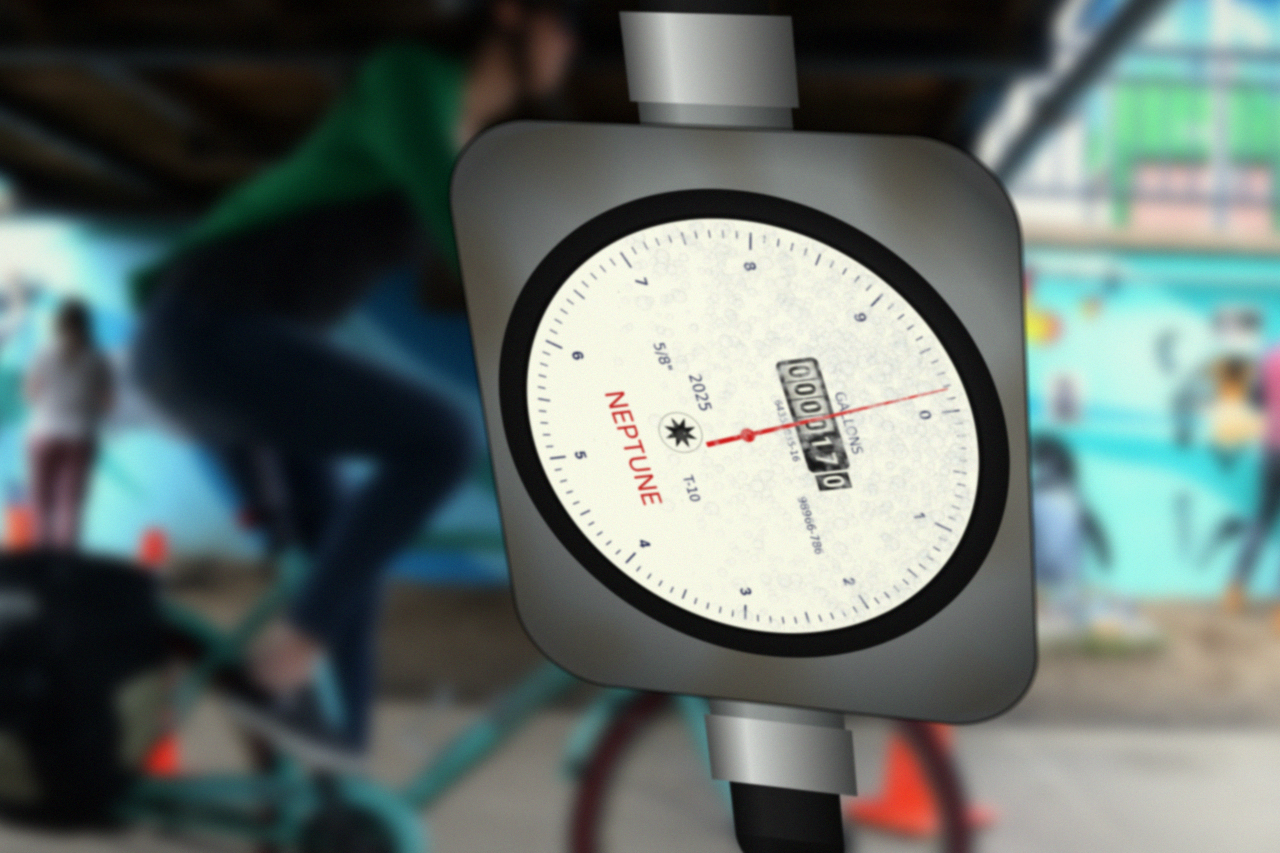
169.8 gal
